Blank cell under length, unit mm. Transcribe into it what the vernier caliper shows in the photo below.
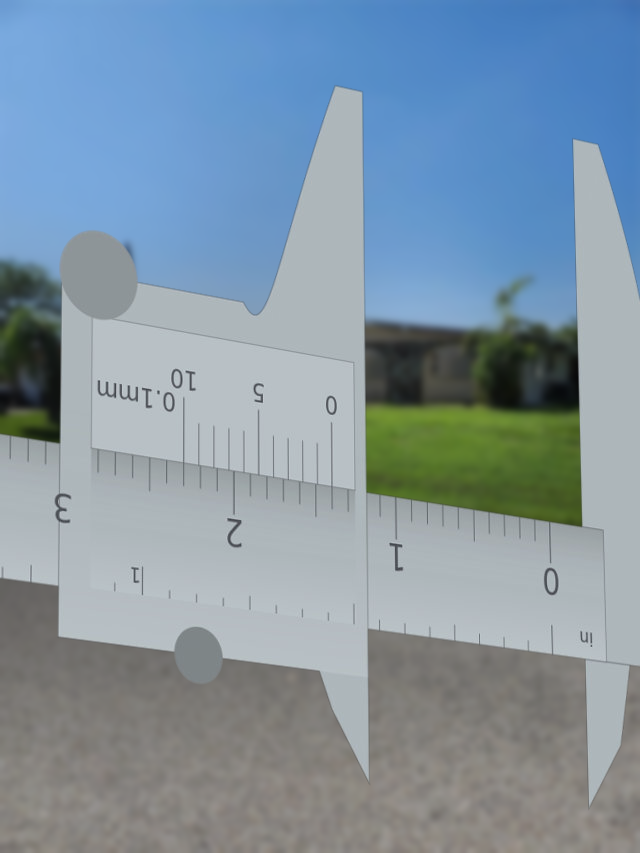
14.0 mm
